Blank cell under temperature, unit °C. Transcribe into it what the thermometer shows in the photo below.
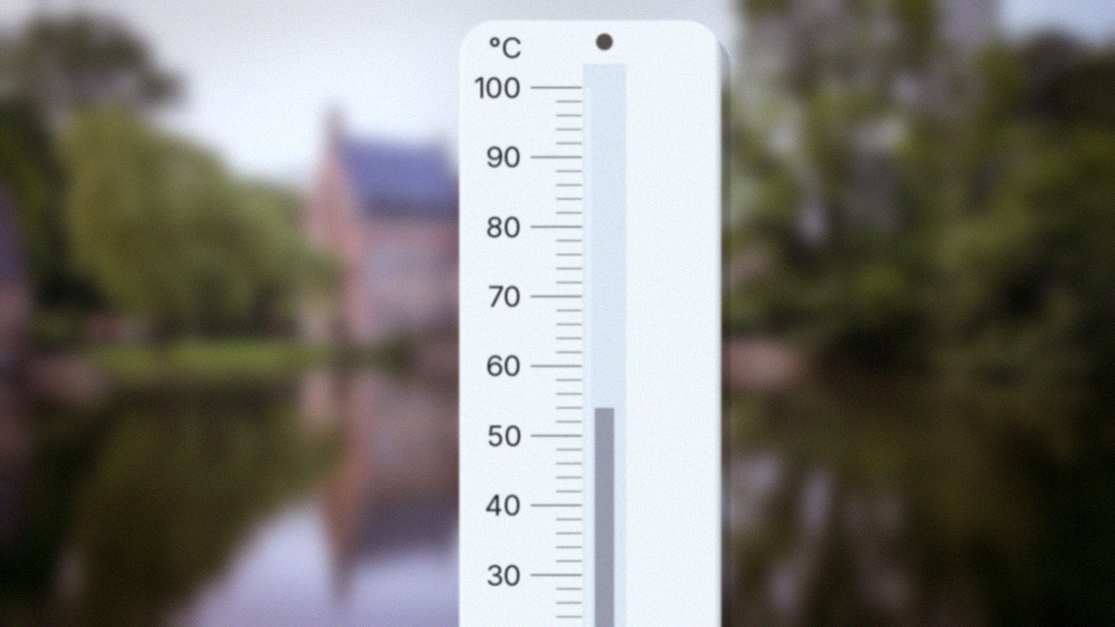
54 °C
